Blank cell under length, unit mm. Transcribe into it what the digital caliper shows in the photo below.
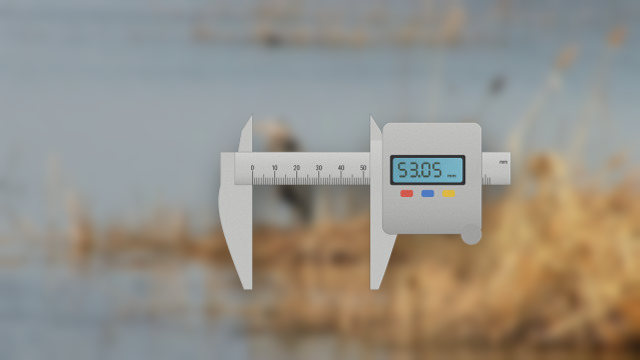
53.05 mm
